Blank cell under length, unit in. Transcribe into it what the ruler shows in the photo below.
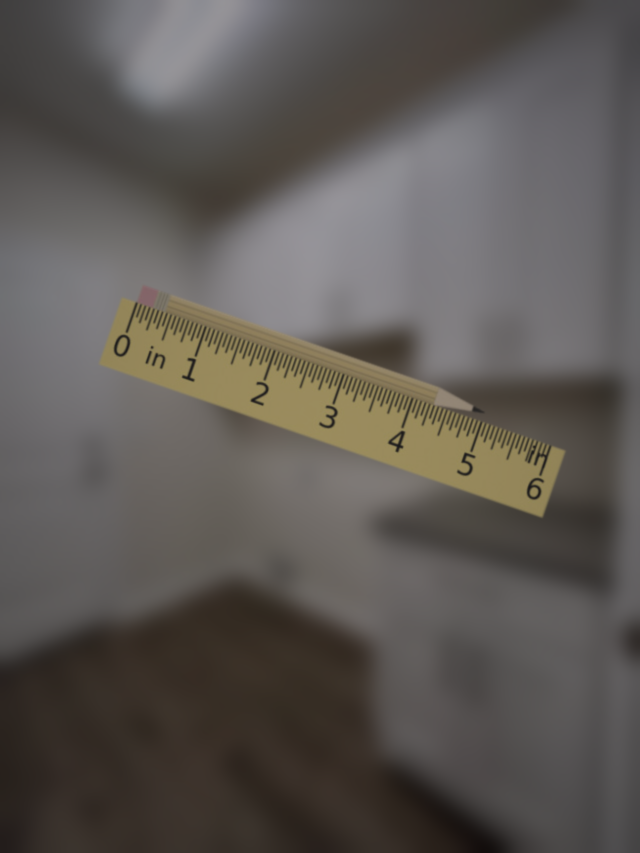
5 in
